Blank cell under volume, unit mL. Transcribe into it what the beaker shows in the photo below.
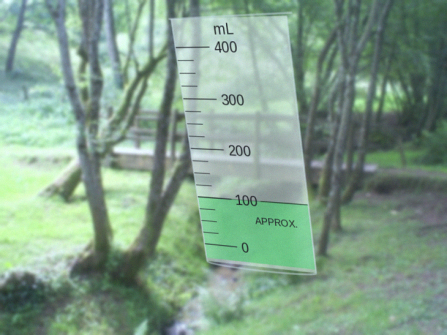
100 mL
